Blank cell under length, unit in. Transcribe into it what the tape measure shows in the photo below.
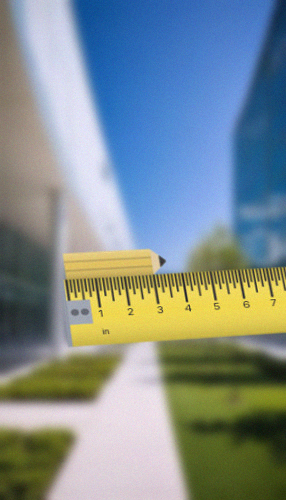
3.5 in
